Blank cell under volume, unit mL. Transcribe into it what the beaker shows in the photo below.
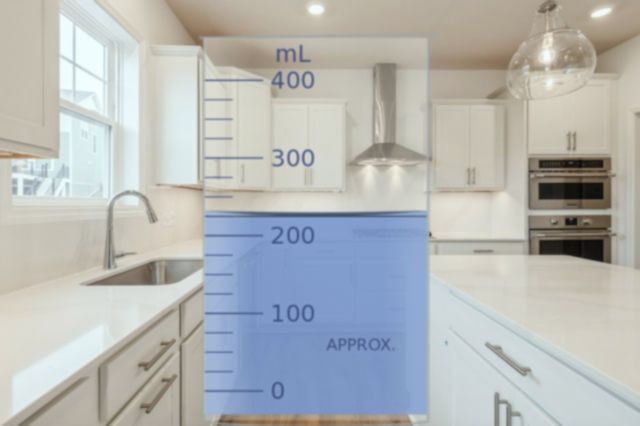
225 mL
